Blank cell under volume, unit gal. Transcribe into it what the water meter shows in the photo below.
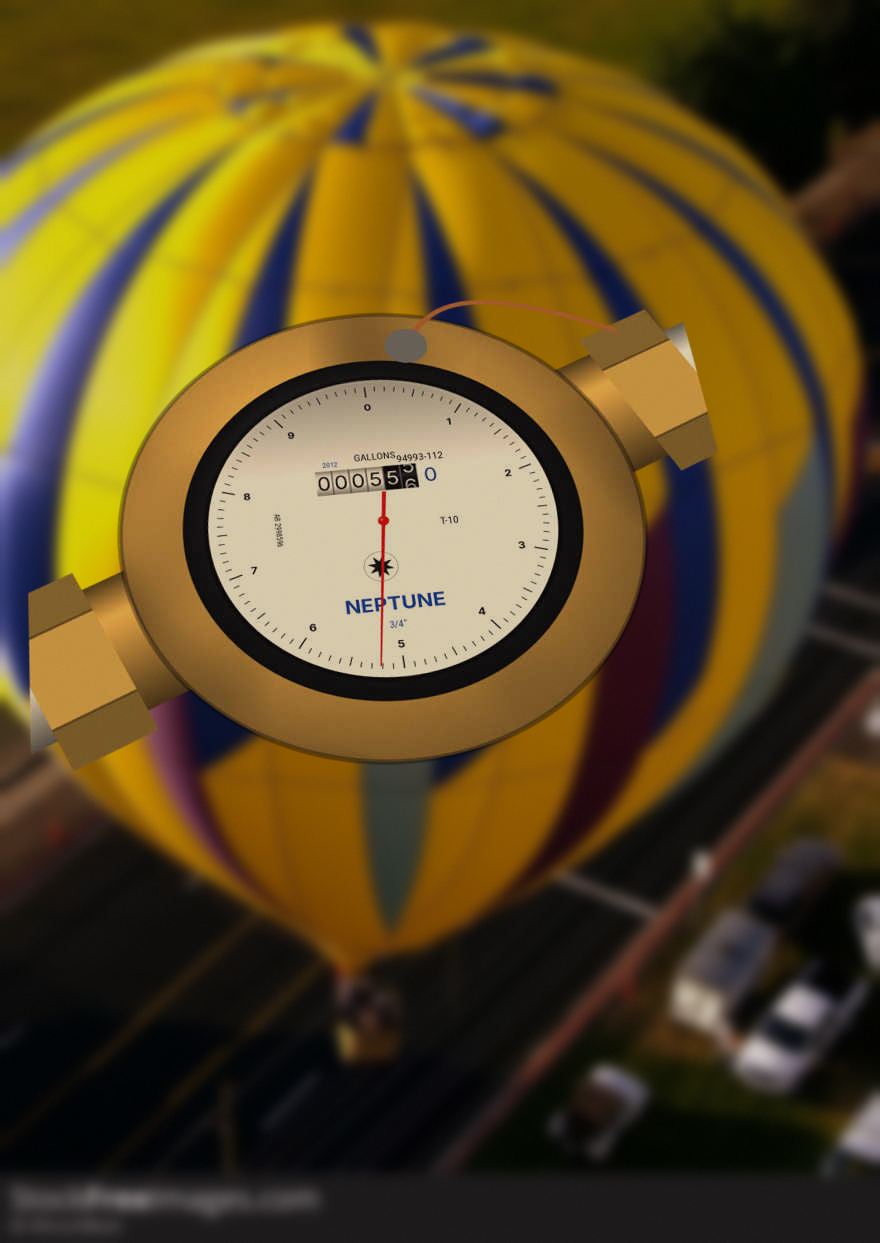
5555.2 gal
